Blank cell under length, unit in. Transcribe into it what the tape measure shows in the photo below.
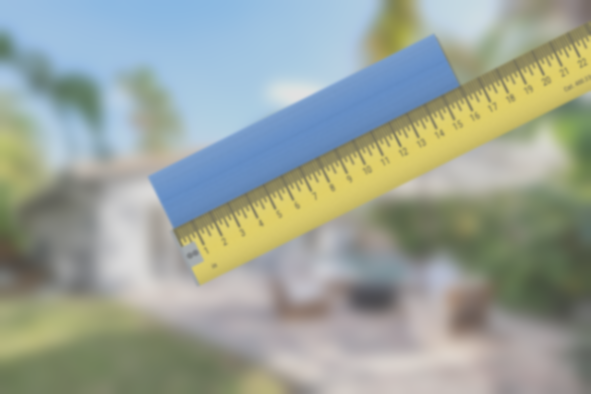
16 in
